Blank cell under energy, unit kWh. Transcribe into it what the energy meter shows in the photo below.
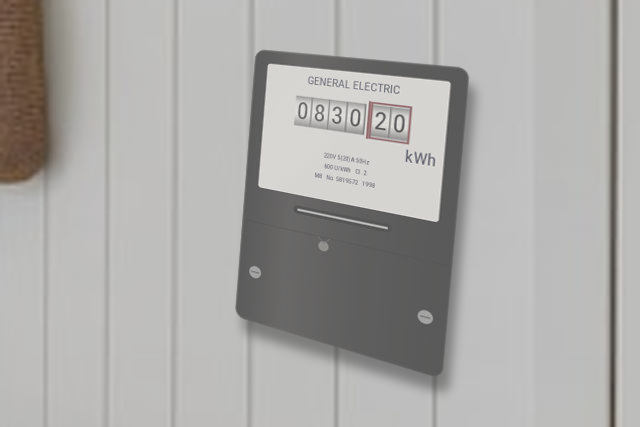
830.20 kWh
